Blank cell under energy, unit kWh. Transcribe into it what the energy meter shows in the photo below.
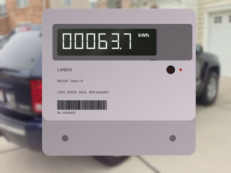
63.7 kWh
